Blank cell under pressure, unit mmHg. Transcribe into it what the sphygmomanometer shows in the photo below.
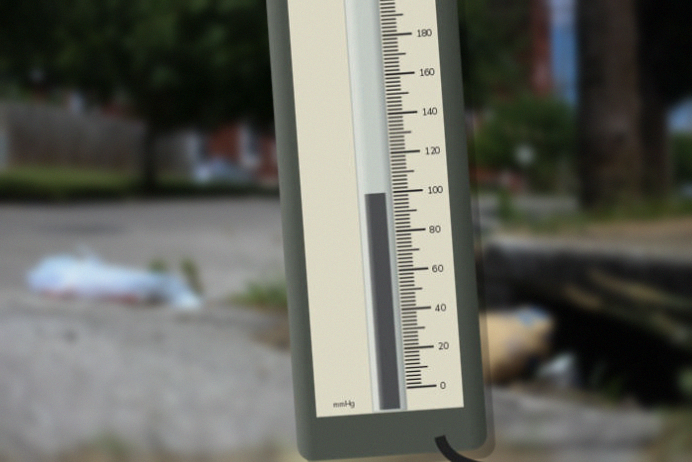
100 mmHg
